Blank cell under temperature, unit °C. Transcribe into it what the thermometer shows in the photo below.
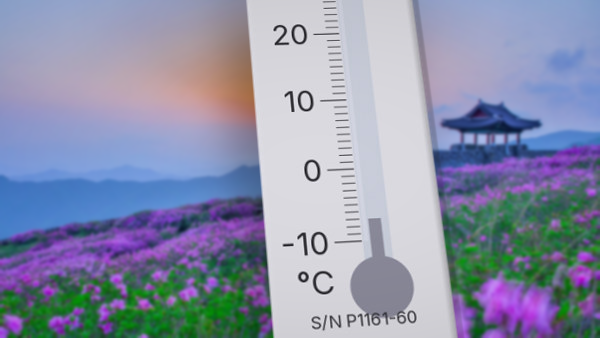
-7 °C
